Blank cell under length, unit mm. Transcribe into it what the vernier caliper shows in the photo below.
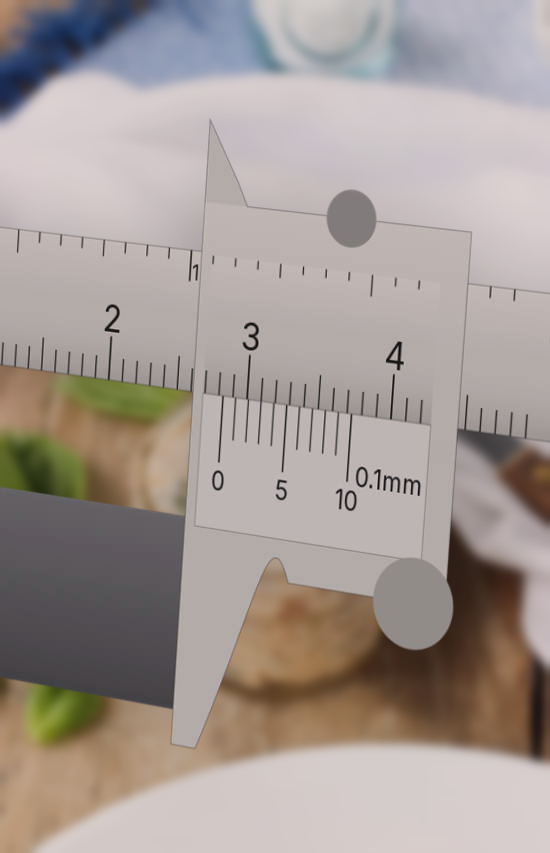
28.3 mm
